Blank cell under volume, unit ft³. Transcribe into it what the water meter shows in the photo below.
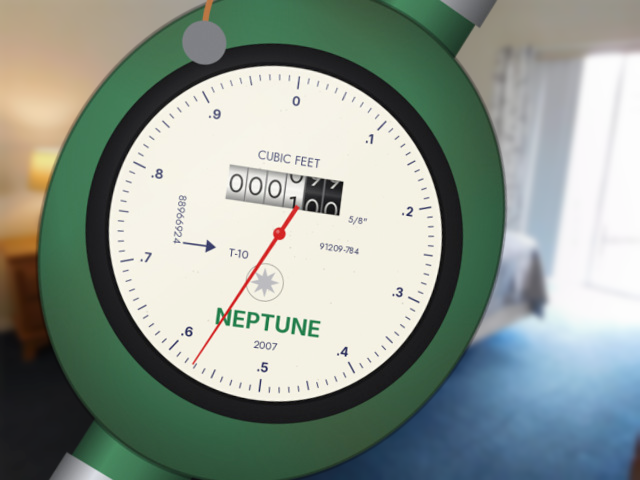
99.57 ft³
